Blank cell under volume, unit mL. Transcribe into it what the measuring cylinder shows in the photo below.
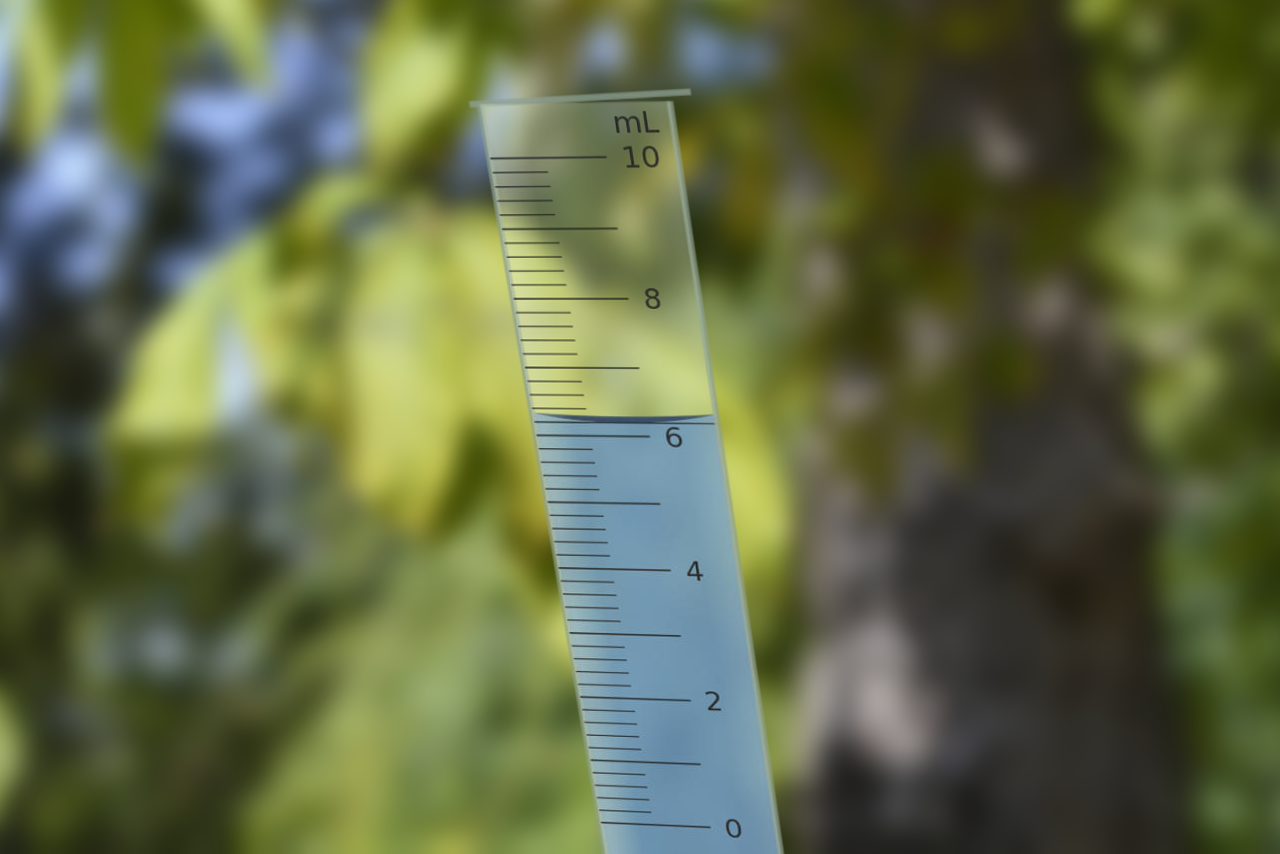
6.2 mL
